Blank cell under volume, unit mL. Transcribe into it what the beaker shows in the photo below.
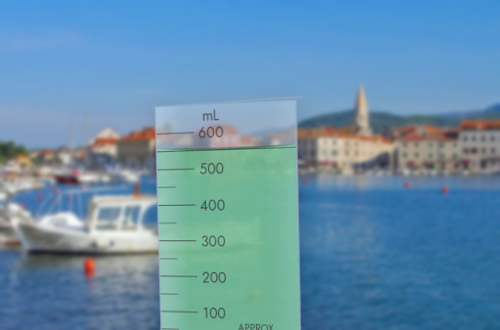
550 mL
